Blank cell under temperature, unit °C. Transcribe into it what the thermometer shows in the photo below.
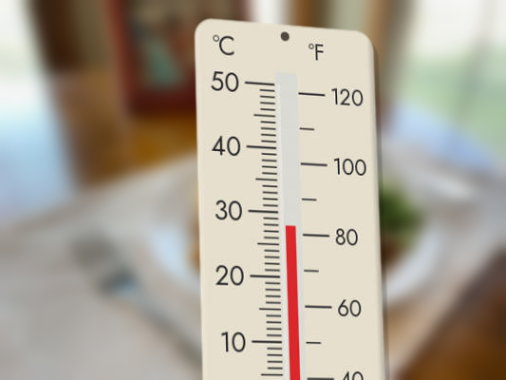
28 °C
